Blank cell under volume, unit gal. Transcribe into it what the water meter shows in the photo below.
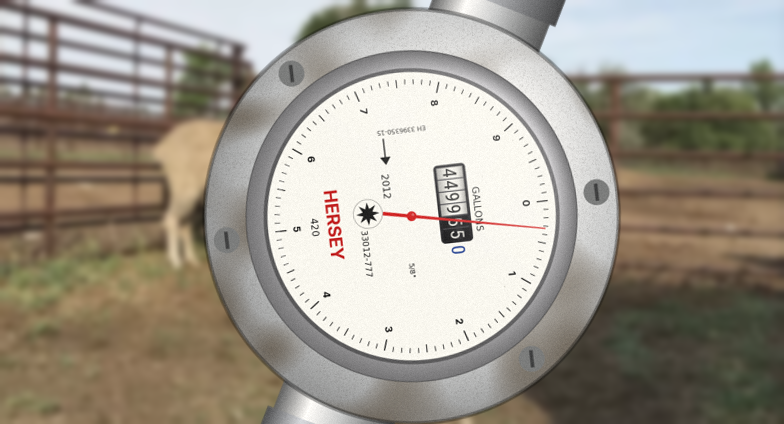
4499550.3 gal
